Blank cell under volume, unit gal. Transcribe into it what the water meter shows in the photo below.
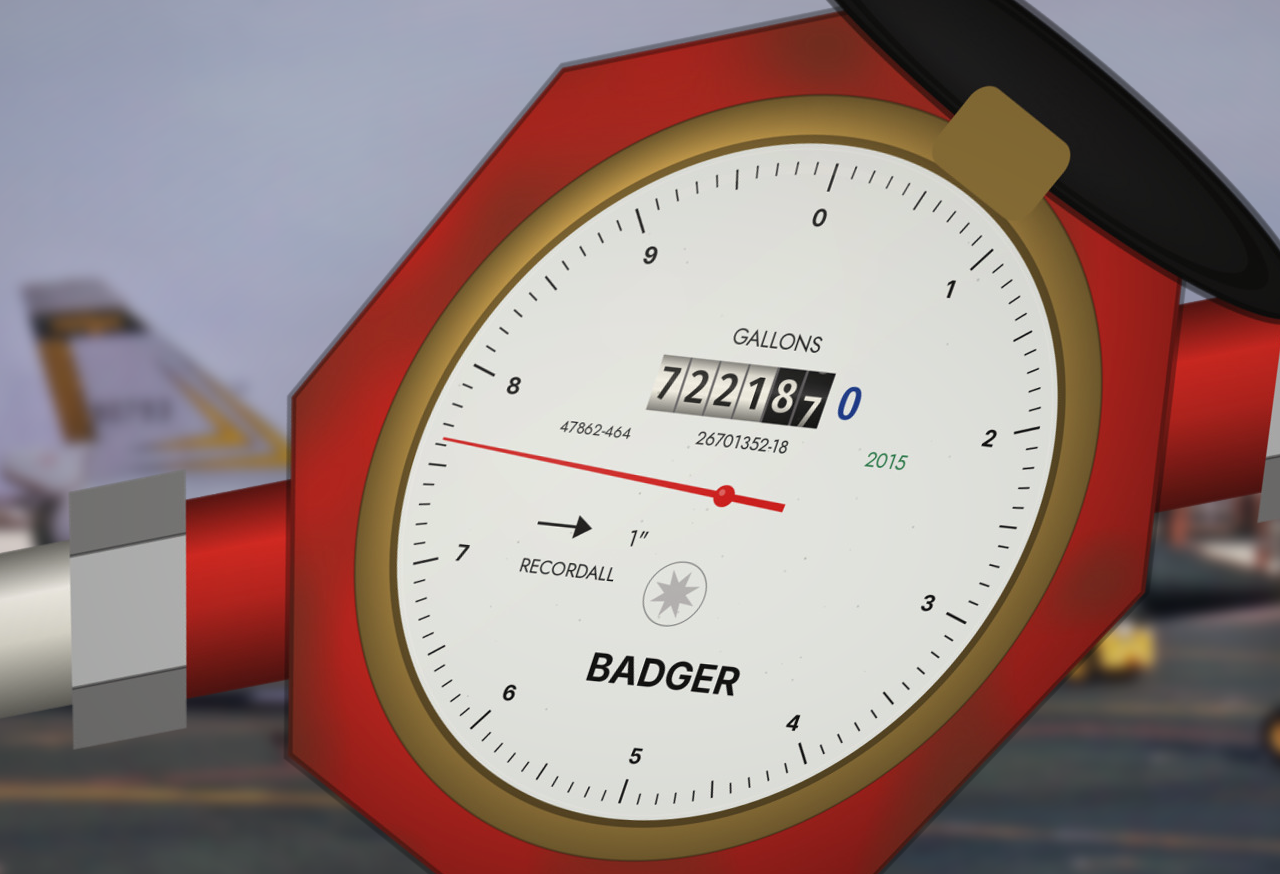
7221867.6 gal
